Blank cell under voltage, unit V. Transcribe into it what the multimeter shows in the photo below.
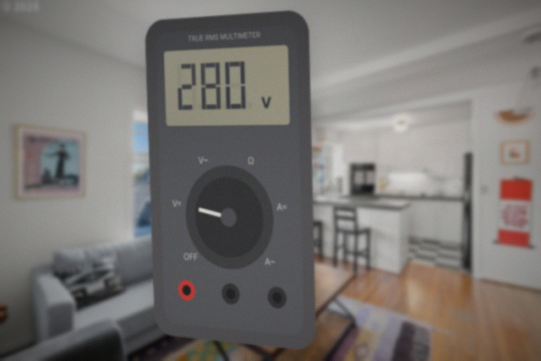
280 V
